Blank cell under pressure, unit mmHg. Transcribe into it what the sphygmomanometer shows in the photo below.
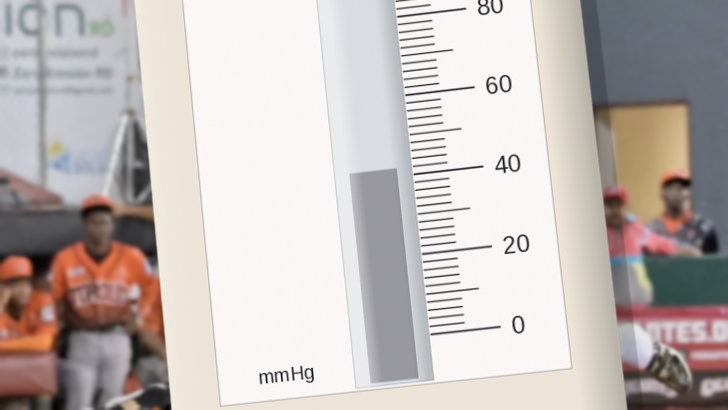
42 mmHg
